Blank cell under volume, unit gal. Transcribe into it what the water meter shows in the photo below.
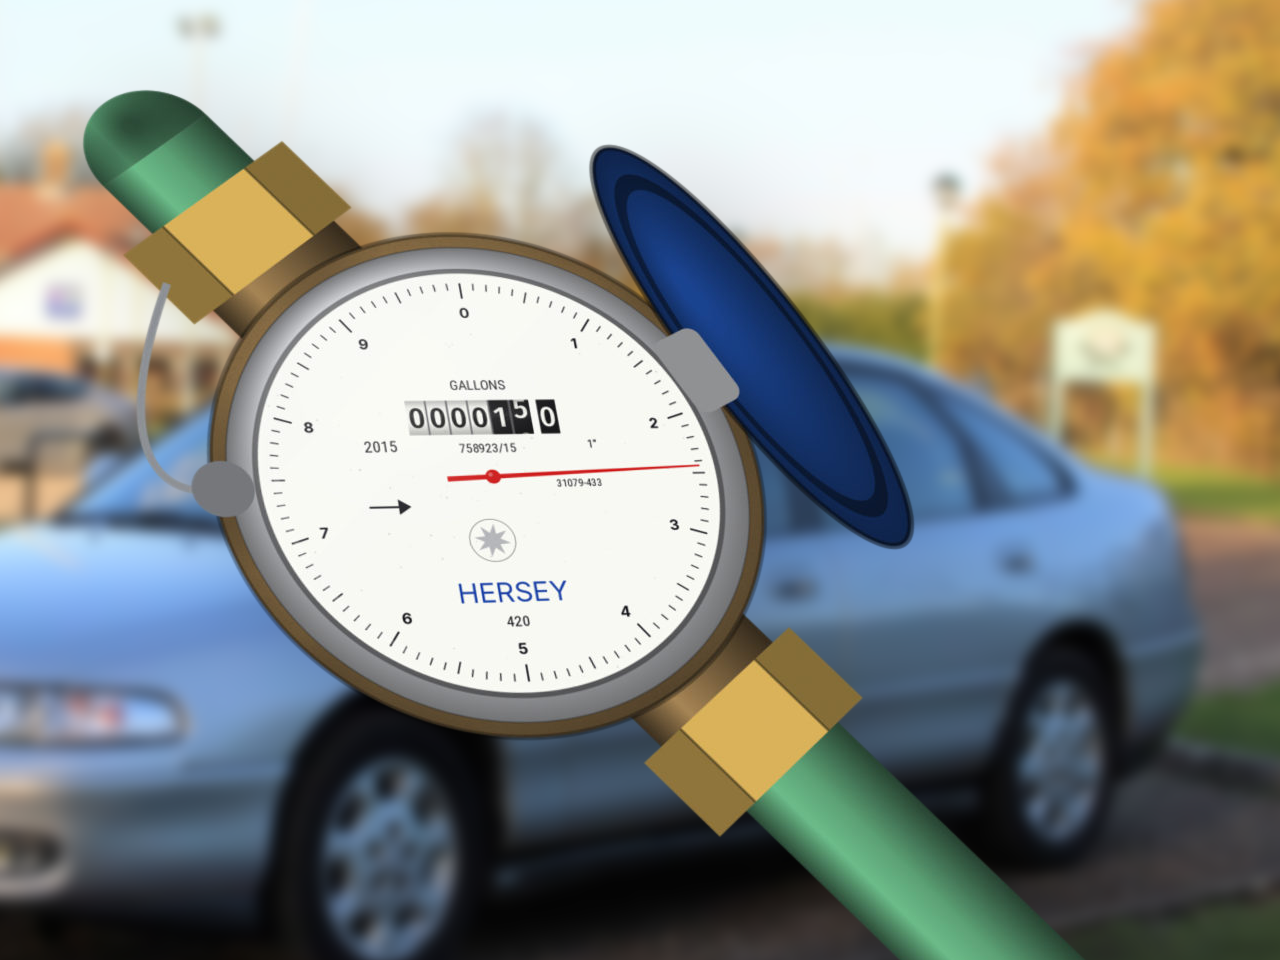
152.4 gal
